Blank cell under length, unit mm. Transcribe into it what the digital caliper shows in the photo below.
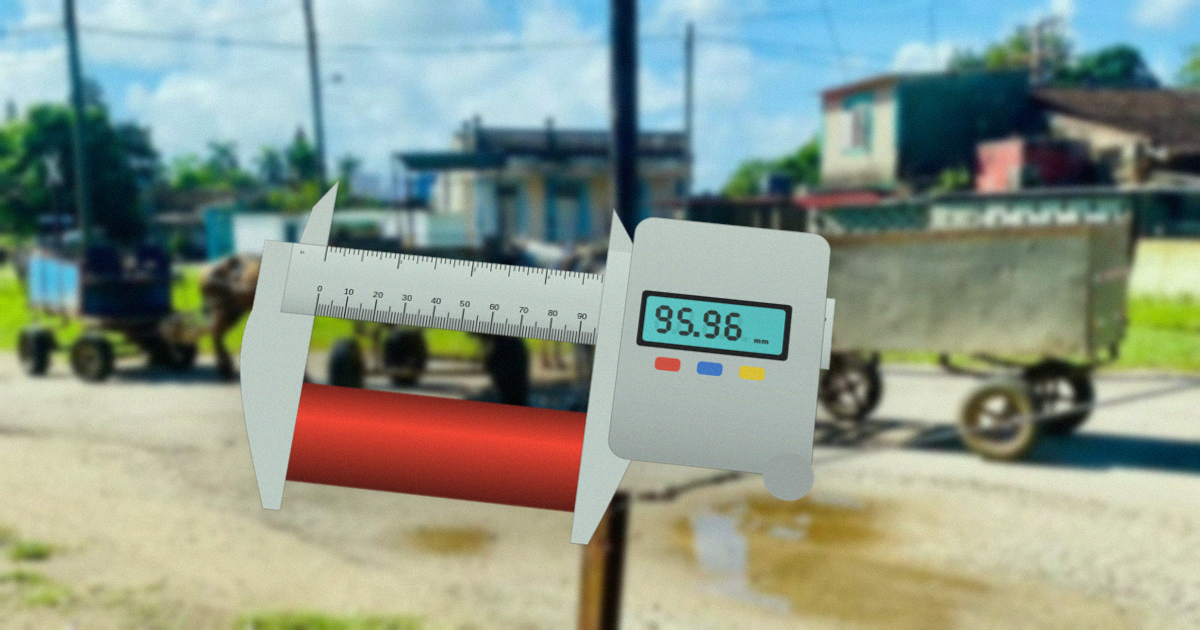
95.96 mm
